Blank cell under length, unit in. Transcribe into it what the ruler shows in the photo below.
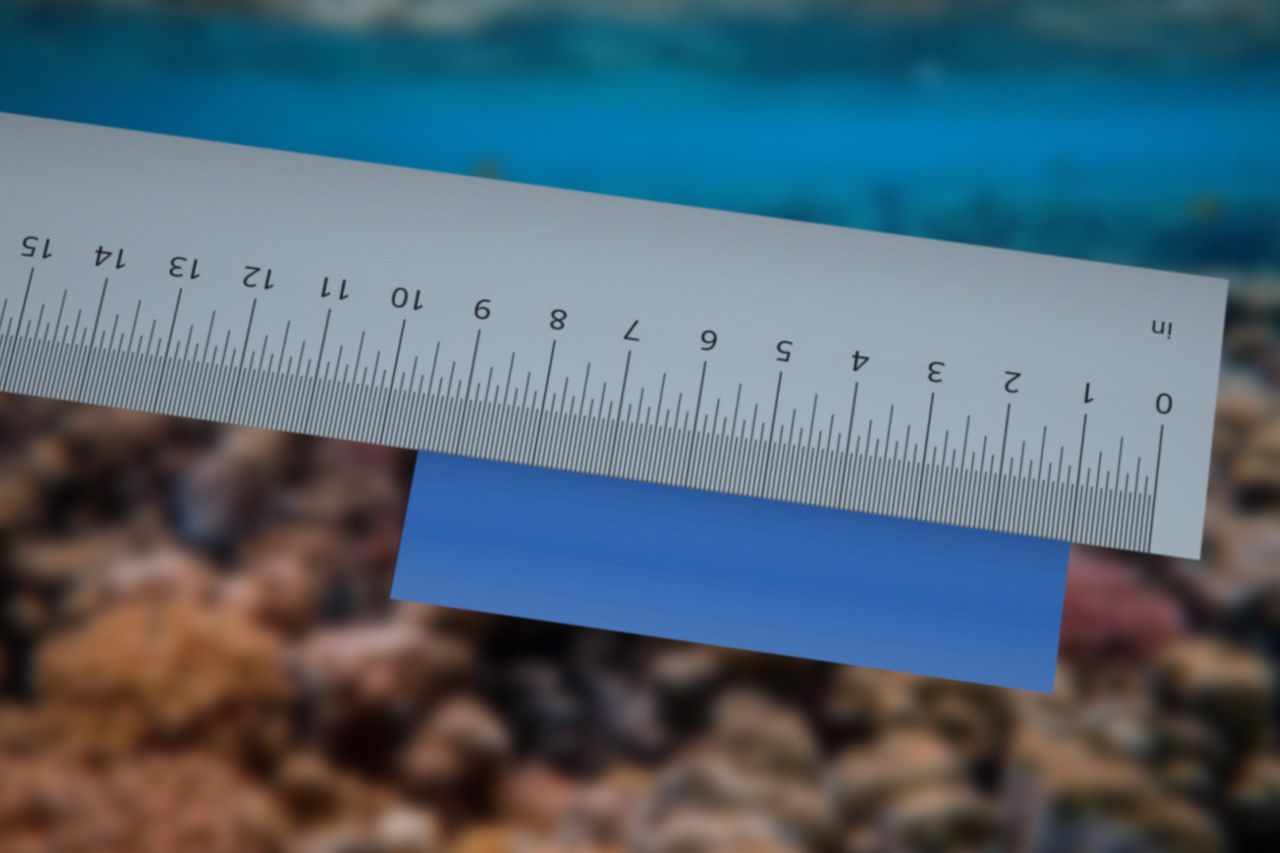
8.5 in
